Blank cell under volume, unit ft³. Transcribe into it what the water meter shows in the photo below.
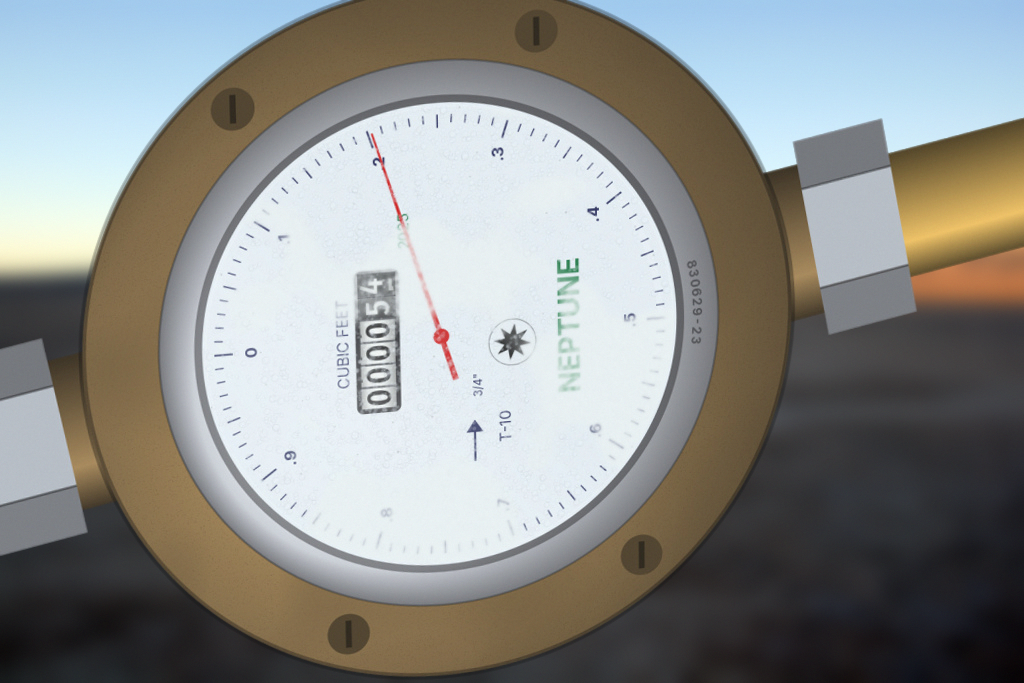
54.20 ft³
